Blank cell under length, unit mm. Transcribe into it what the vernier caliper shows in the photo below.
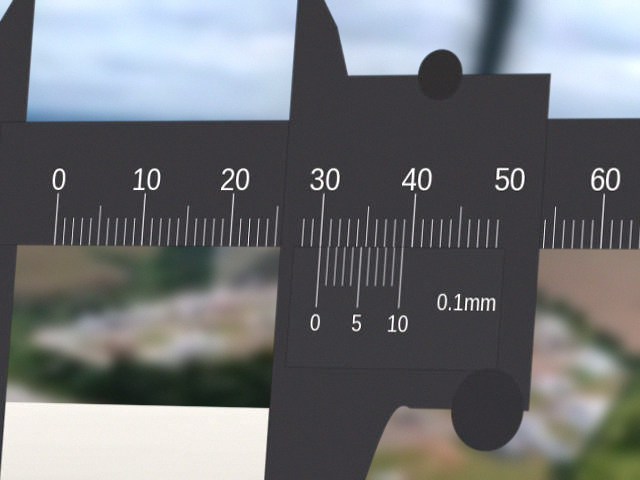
30.0 mm
